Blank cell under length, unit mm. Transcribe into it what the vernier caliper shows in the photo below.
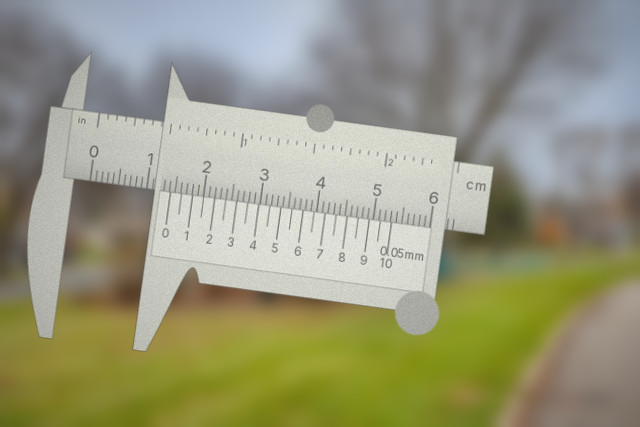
14.2 mm
